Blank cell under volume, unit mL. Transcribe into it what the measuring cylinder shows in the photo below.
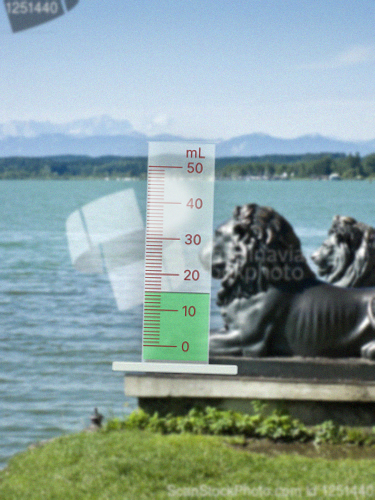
15 mL
